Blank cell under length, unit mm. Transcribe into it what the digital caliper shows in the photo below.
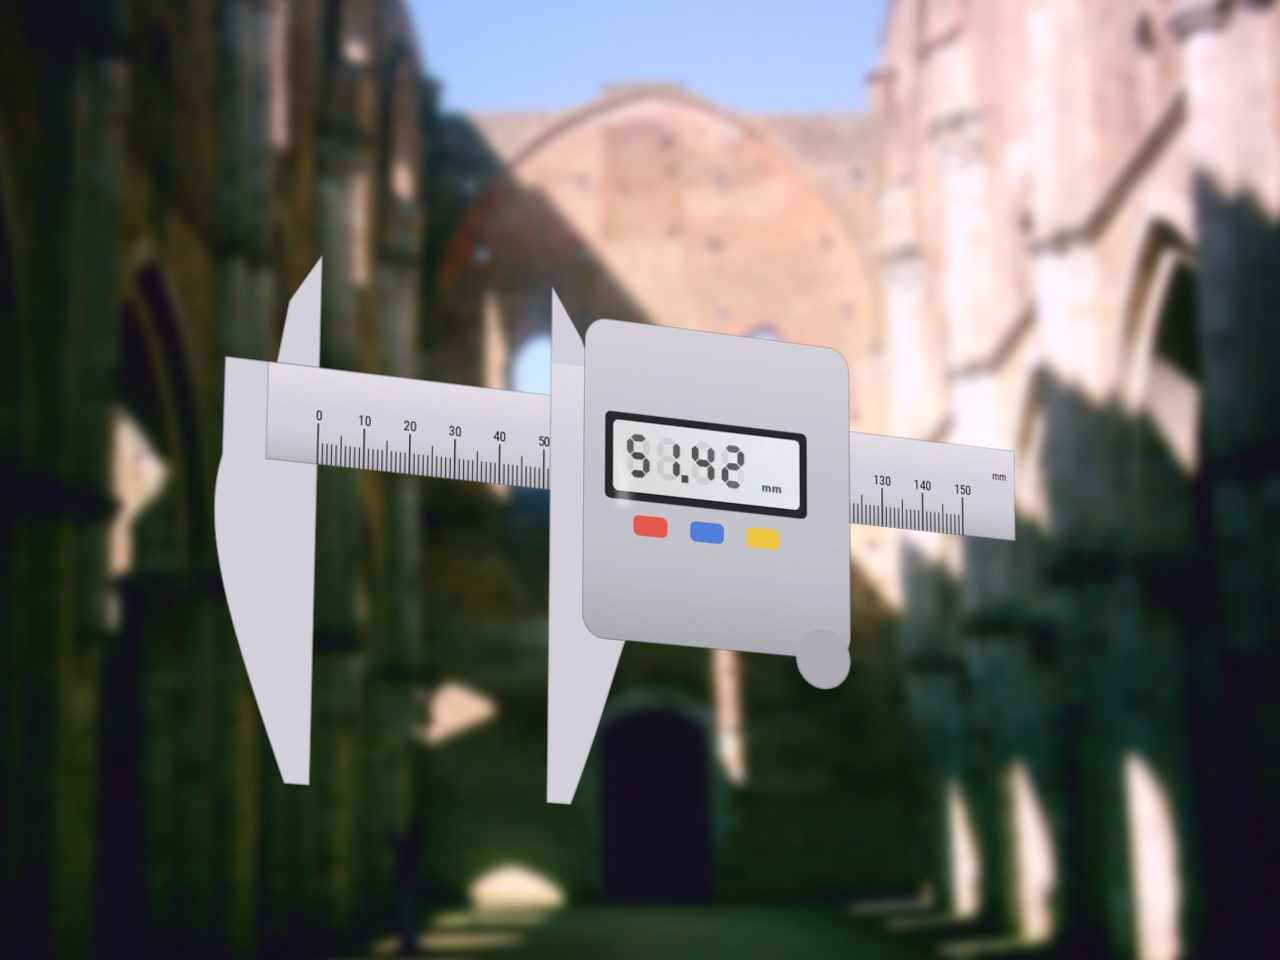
51.42 mm
